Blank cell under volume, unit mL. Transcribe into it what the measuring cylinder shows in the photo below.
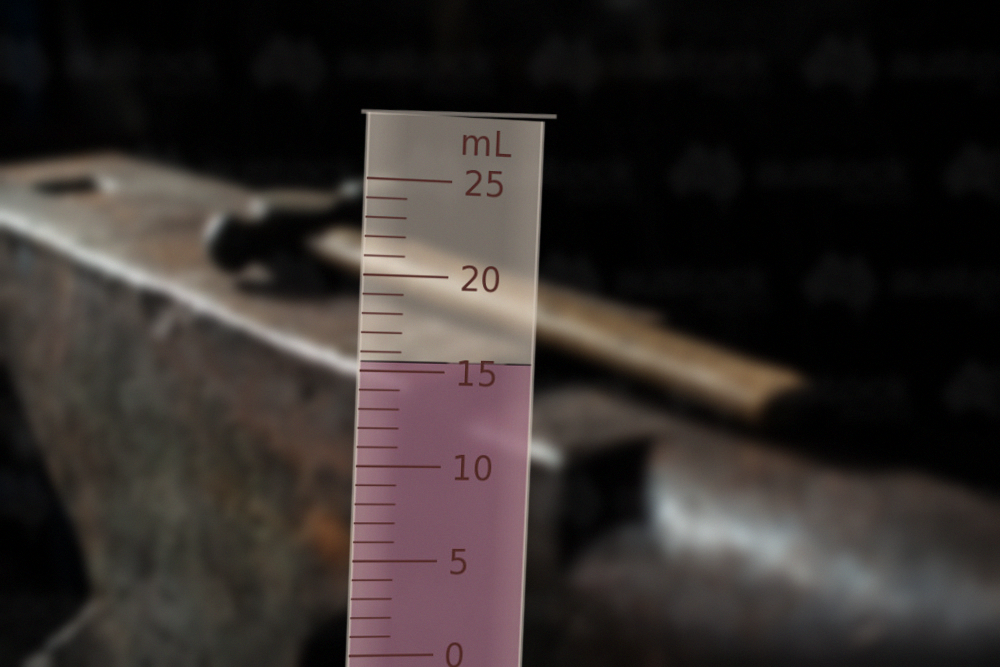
15.5 mL
